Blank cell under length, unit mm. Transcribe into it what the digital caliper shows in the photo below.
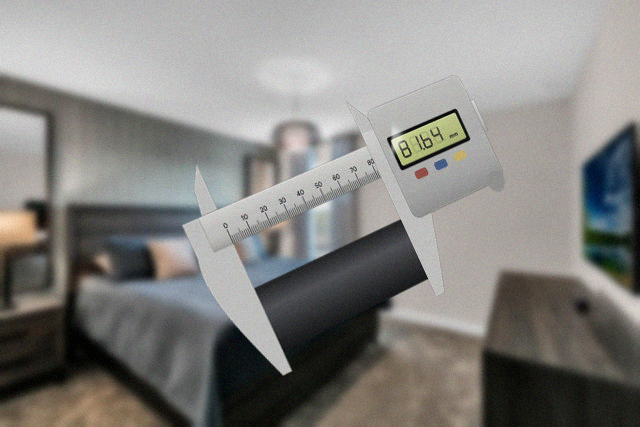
81.64 mm
